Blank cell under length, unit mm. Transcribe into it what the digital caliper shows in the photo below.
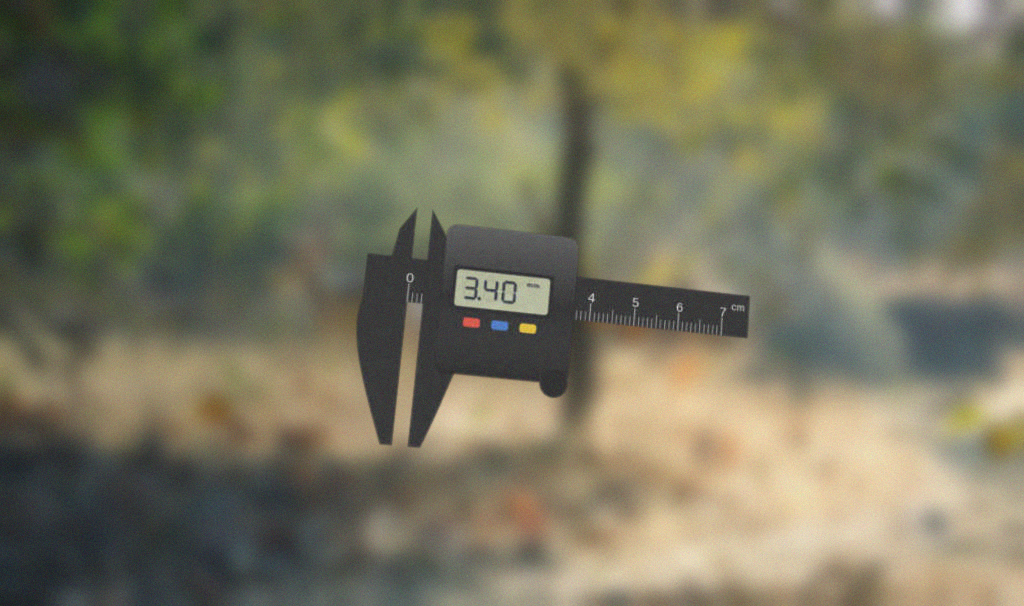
3.40 mm
